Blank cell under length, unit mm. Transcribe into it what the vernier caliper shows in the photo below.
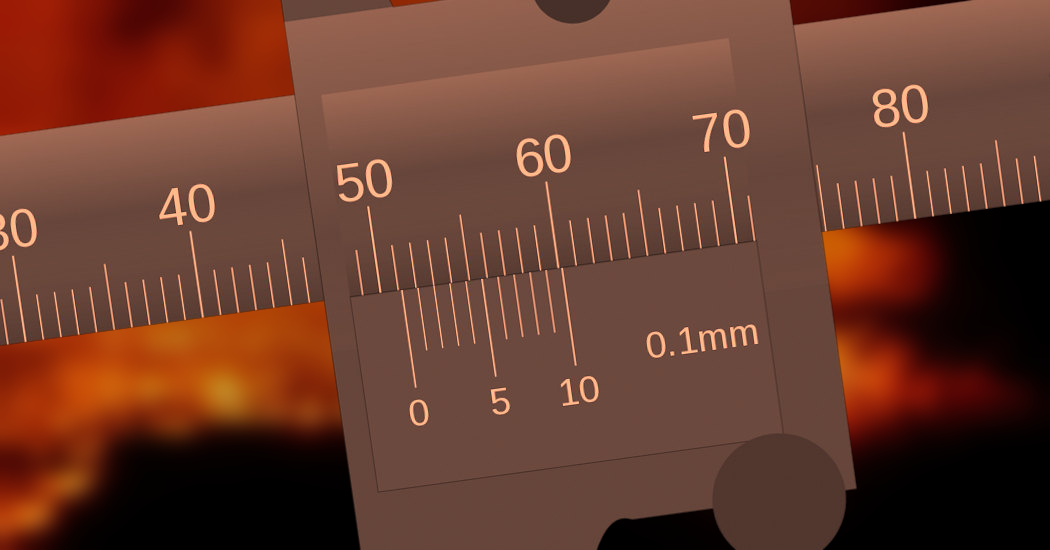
51.2 mm
